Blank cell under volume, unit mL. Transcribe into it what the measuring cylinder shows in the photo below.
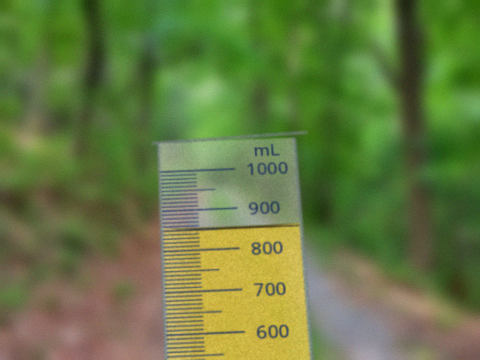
850 mL
